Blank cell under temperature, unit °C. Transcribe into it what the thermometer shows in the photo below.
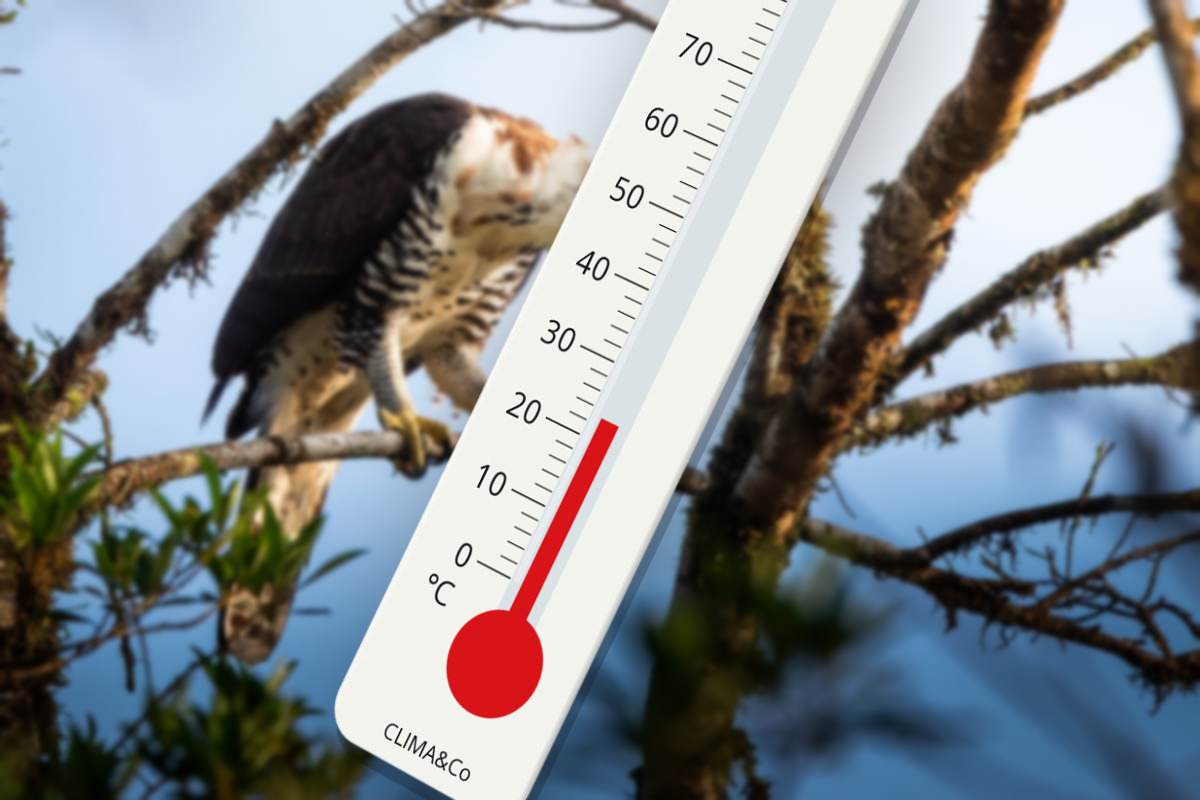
23 °C
